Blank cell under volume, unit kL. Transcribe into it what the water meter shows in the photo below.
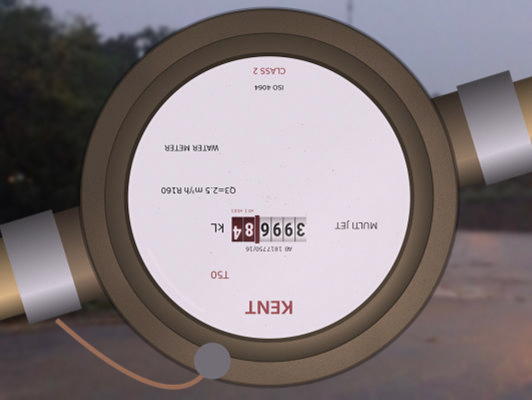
3996.84 kL
